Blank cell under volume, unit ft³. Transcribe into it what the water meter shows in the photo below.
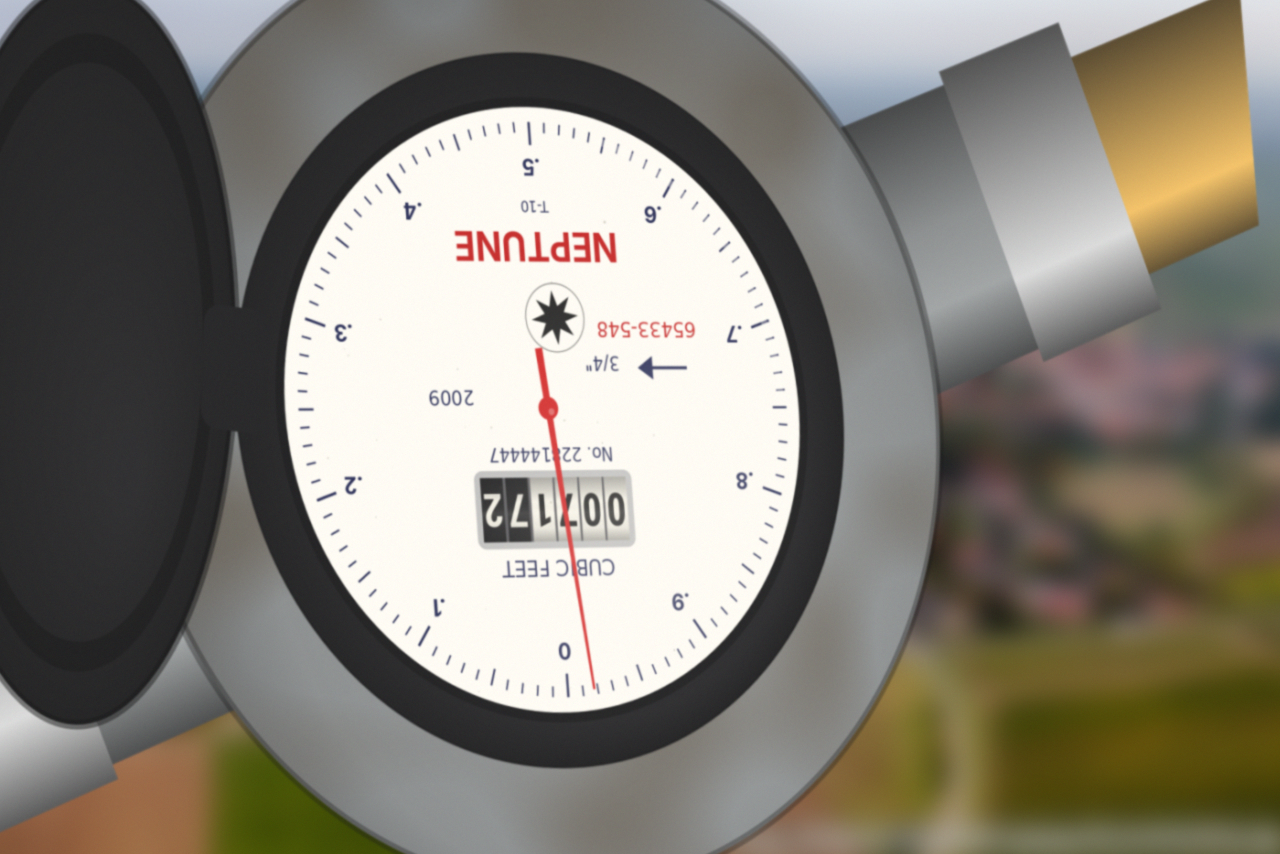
7171.98 ft³
